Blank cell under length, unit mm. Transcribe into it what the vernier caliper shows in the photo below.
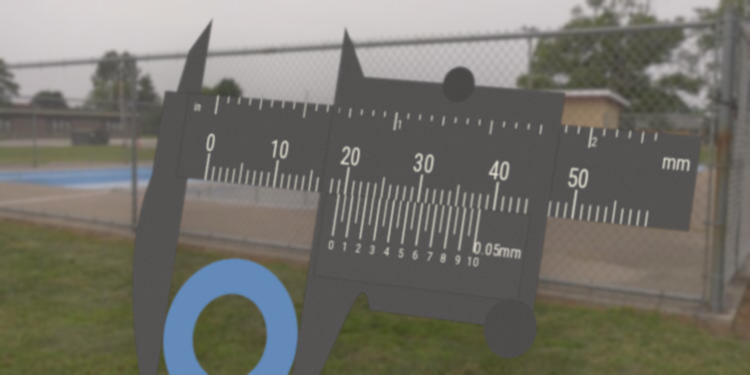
19.2 mm
